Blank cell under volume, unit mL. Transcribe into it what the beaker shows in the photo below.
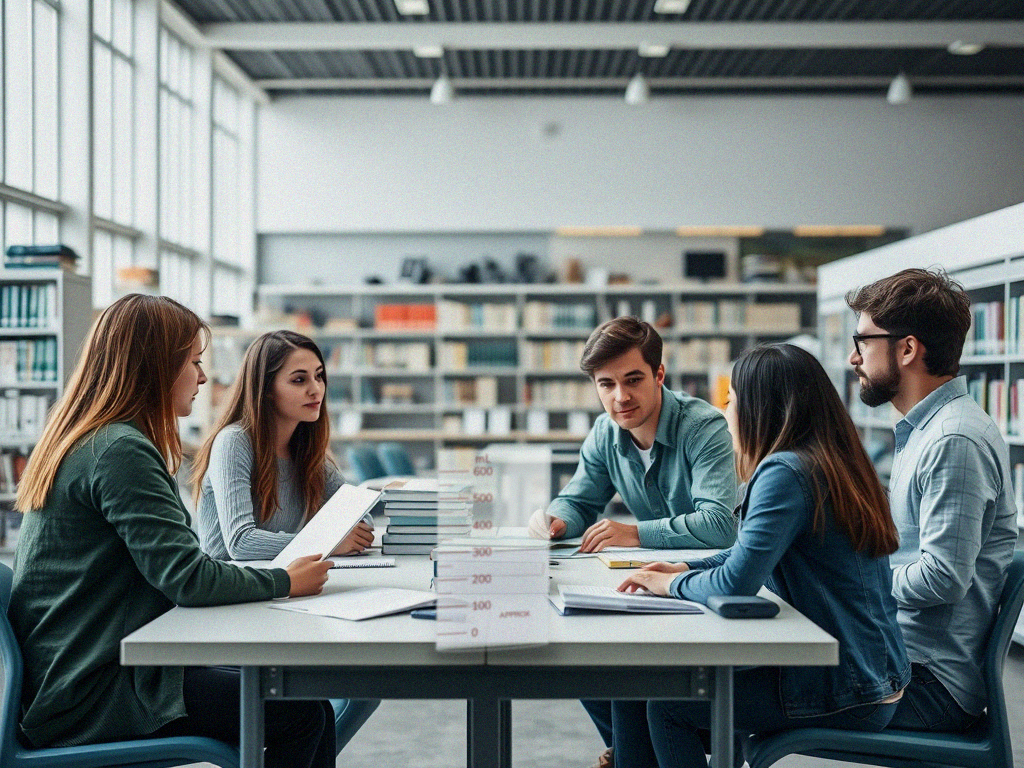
300 mL
